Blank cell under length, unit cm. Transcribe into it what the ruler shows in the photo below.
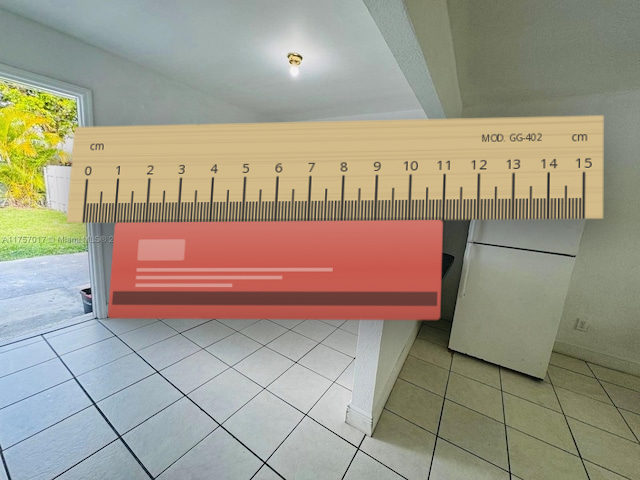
10 cm
